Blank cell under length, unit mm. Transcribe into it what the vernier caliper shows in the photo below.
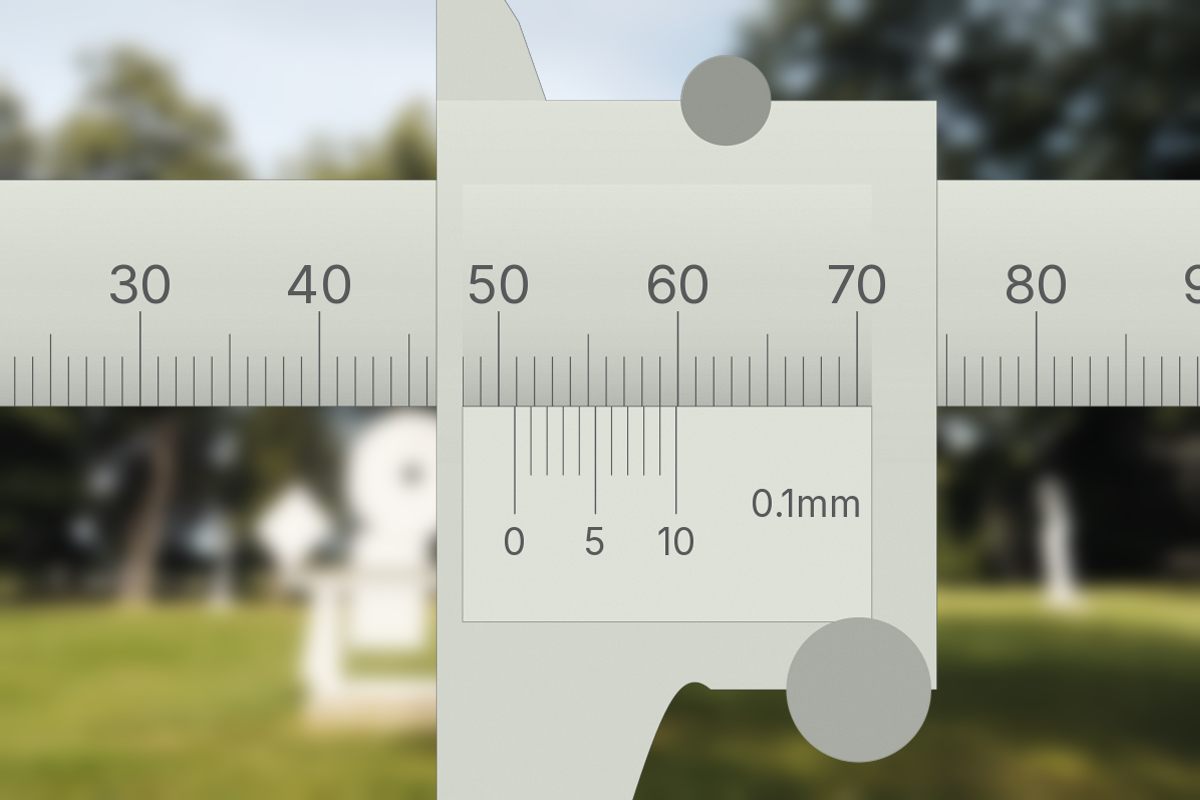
50.9 mm
